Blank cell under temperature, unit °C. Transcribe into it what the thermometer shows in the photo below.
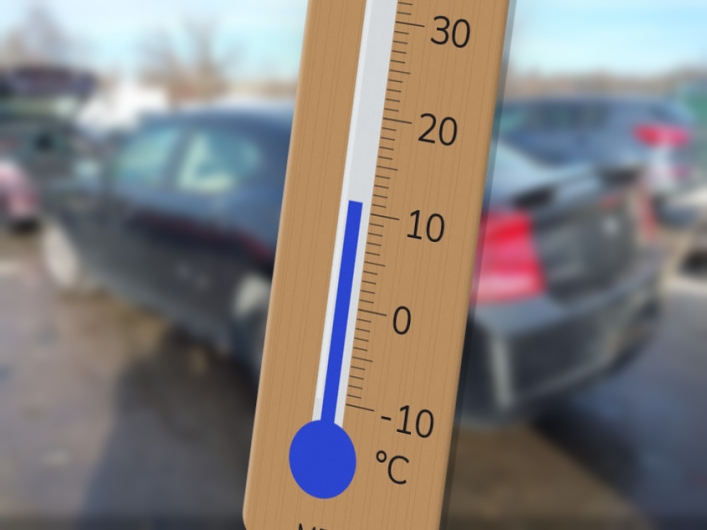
11 °C
